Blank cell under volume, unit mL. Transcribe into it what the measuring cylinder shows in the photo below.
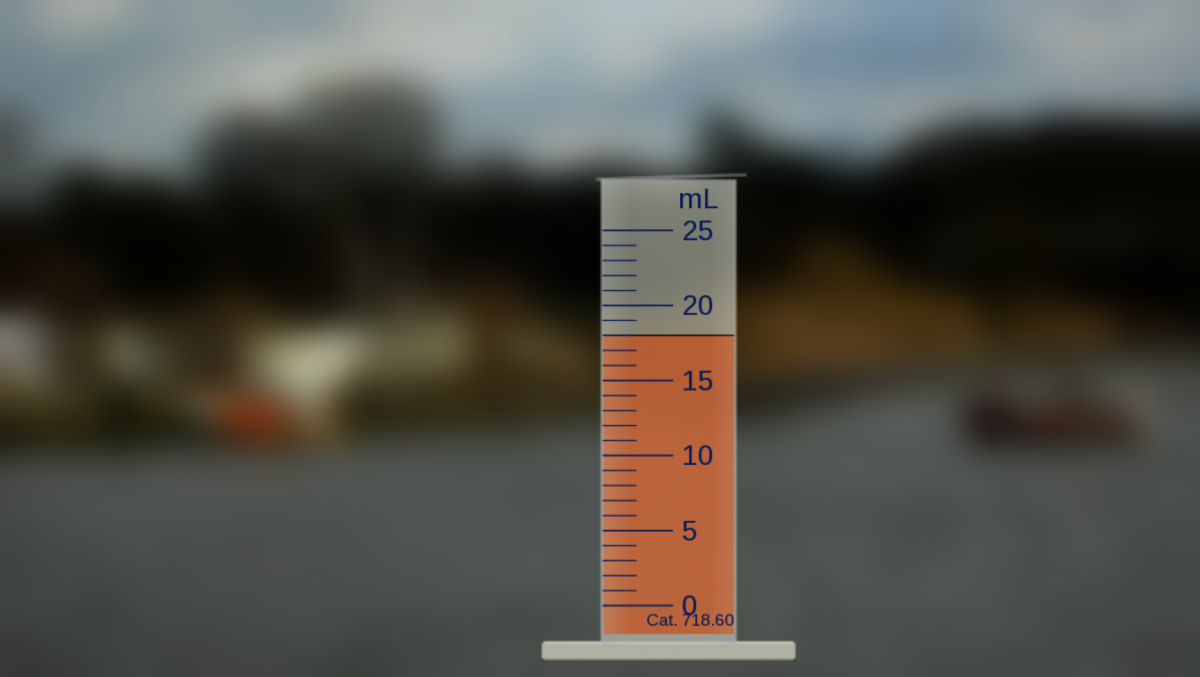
18 mL
